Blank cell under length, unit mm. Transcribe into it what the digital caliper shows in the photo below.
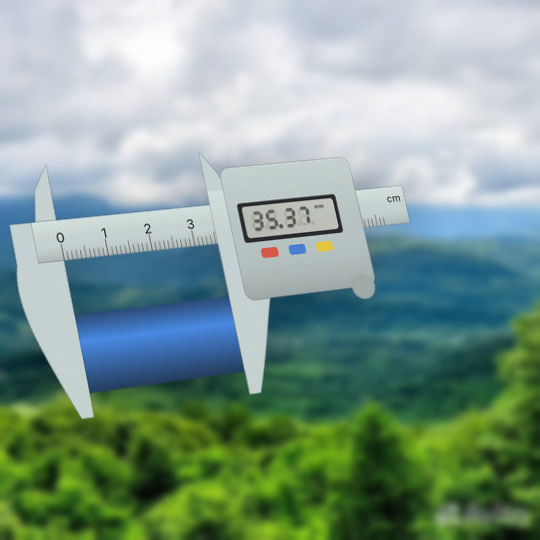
35.37 mm
